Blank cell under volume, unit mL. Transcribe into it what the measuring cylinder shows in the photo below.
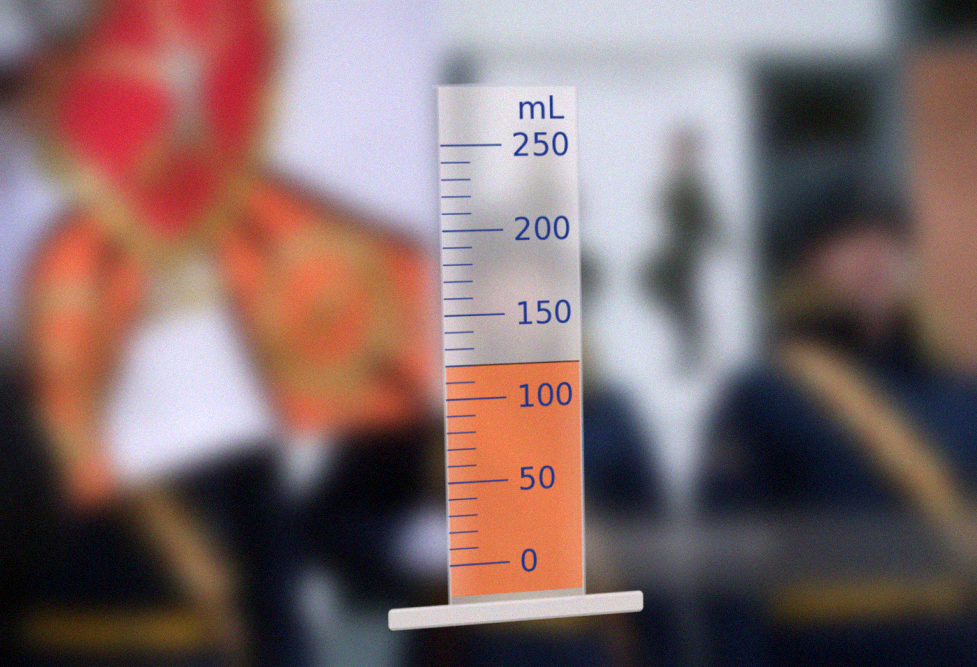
120 mL
